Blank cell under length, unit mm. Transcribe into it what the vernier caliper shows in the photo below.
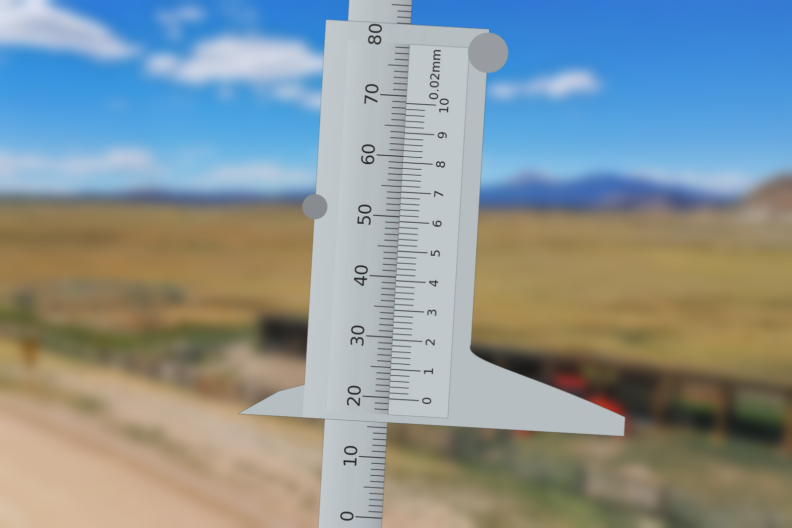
19.8 mm
